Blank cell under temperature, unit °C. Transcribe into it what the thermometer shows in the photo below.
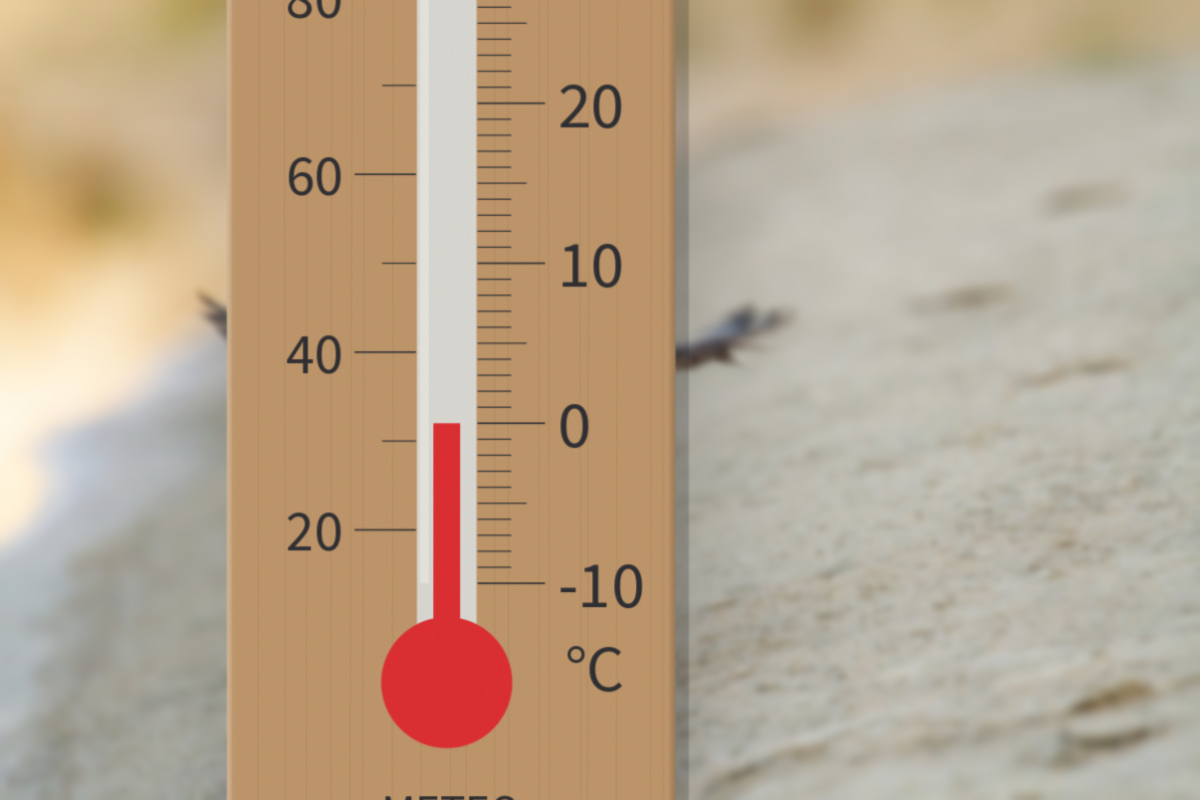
0 °C
